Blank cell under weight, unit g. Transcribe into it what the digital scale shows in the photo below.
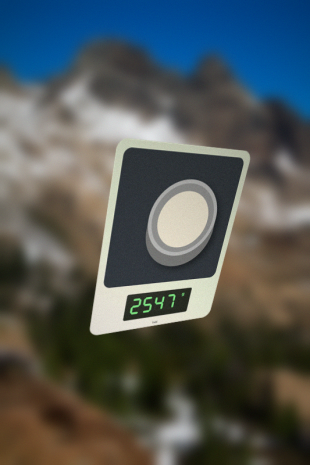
2547 g
